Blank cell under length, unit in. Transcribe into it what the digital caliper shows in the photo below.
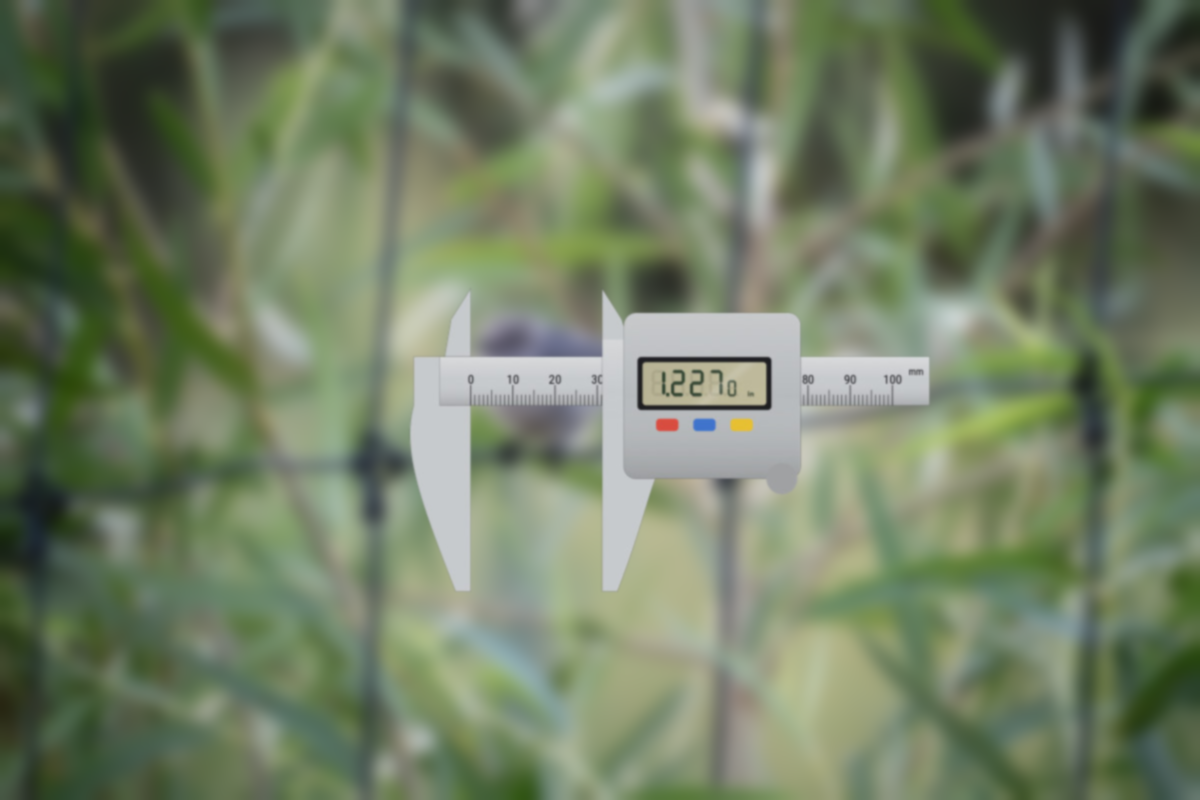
1.2270 in
